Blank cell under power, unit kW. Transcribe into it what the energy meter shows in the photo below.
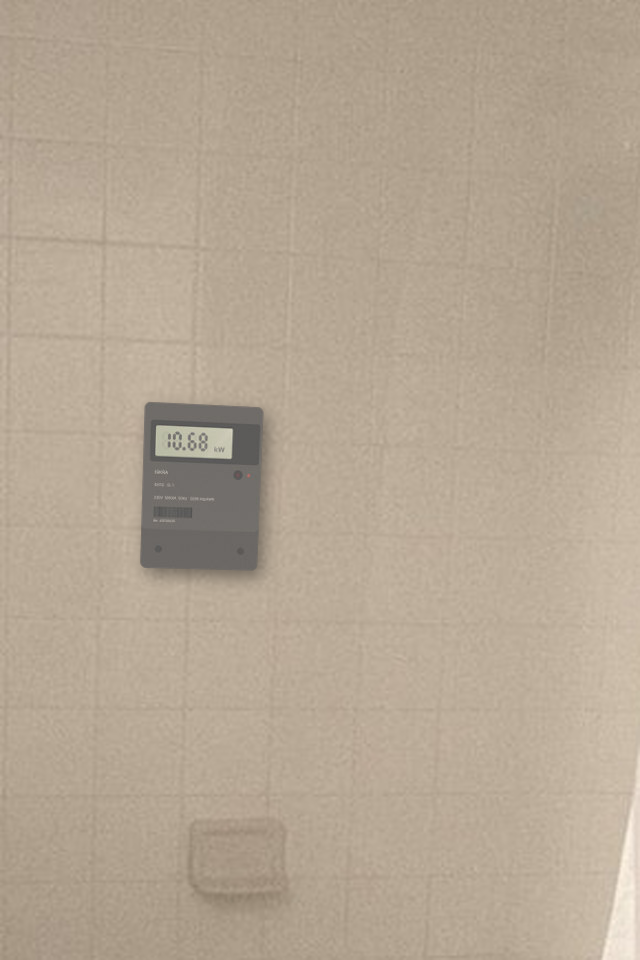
10.68 kW
